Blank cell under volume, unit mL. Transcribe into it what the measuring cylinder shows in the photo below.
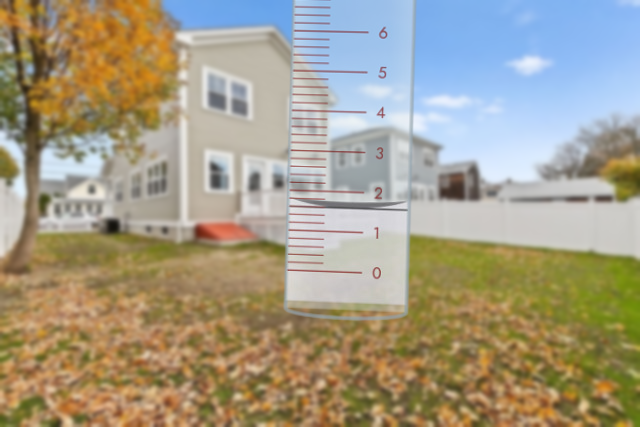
1.6 mL
